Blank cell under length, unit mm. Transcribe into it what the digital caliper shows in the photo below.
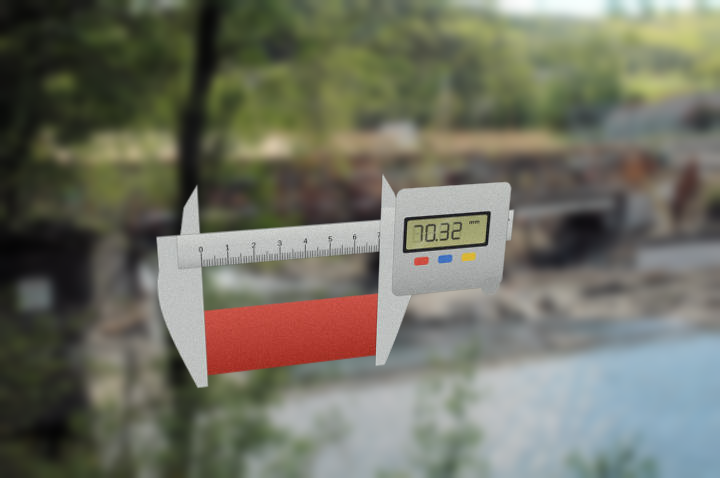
70.32 mm
